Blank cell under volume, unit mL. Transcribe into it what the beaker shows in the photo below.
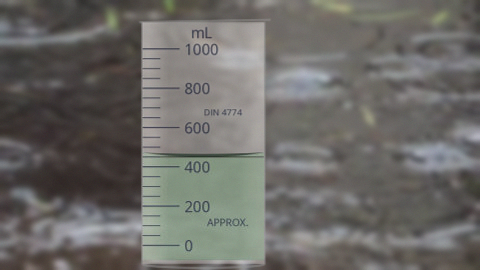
450 mL
